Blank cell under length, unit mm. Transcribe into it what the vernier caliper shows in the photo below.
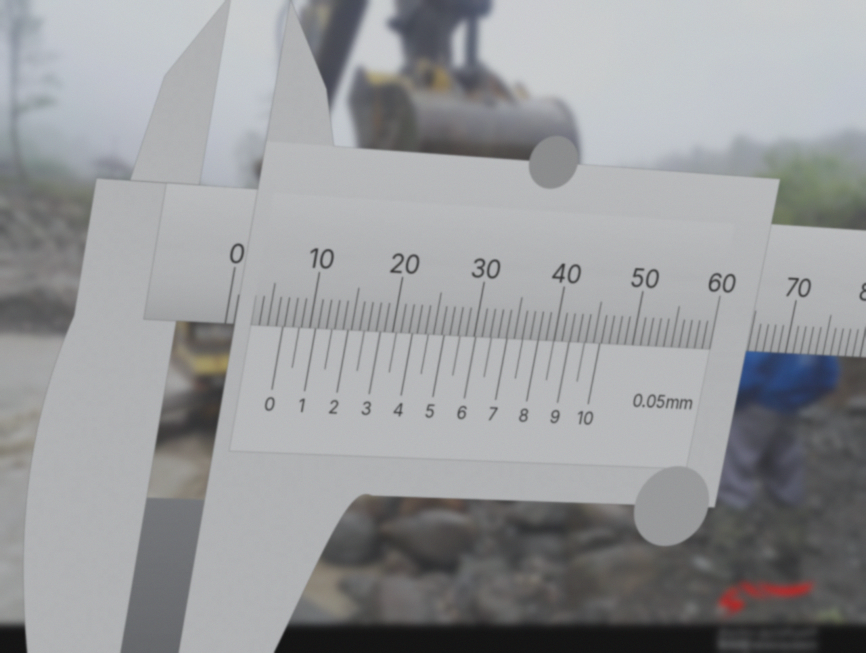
6.8 mm
